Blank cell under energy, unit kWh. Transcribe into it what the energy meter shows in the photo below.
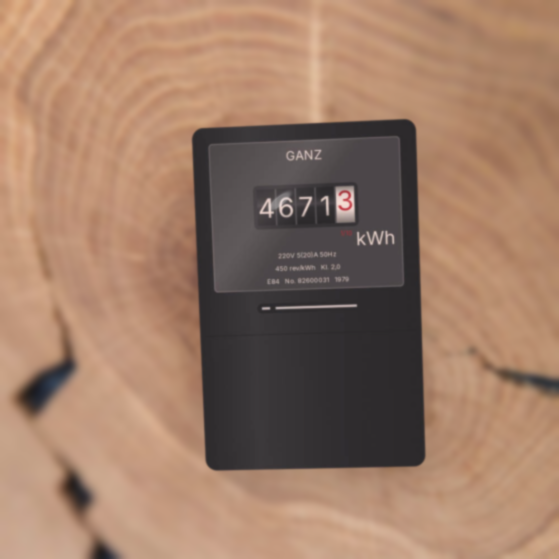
4671.3 kWh
